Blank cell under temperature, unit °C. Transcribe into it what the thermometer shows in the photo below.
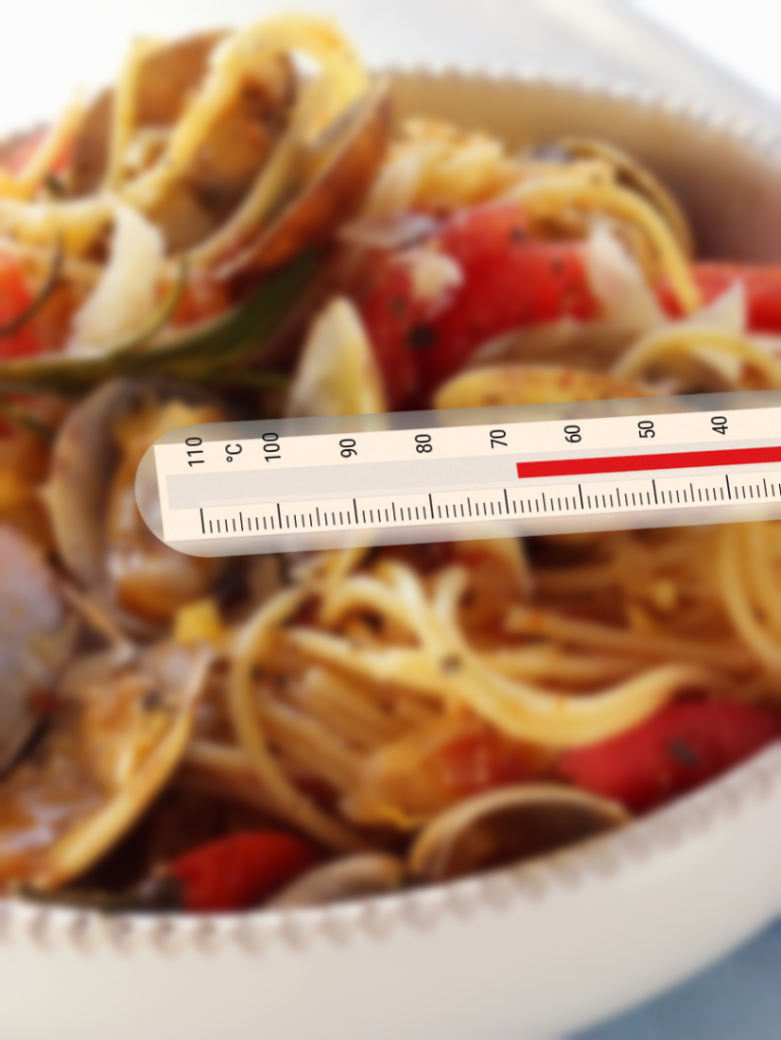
68 °C
